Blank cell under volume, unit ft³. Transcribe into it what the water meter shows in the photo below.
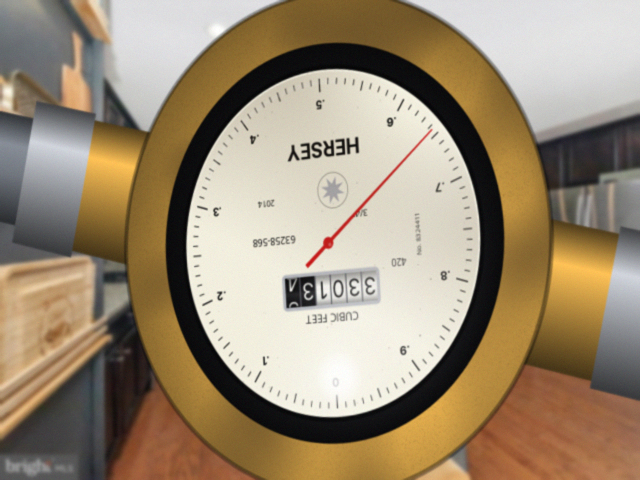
330133.64 ft³
